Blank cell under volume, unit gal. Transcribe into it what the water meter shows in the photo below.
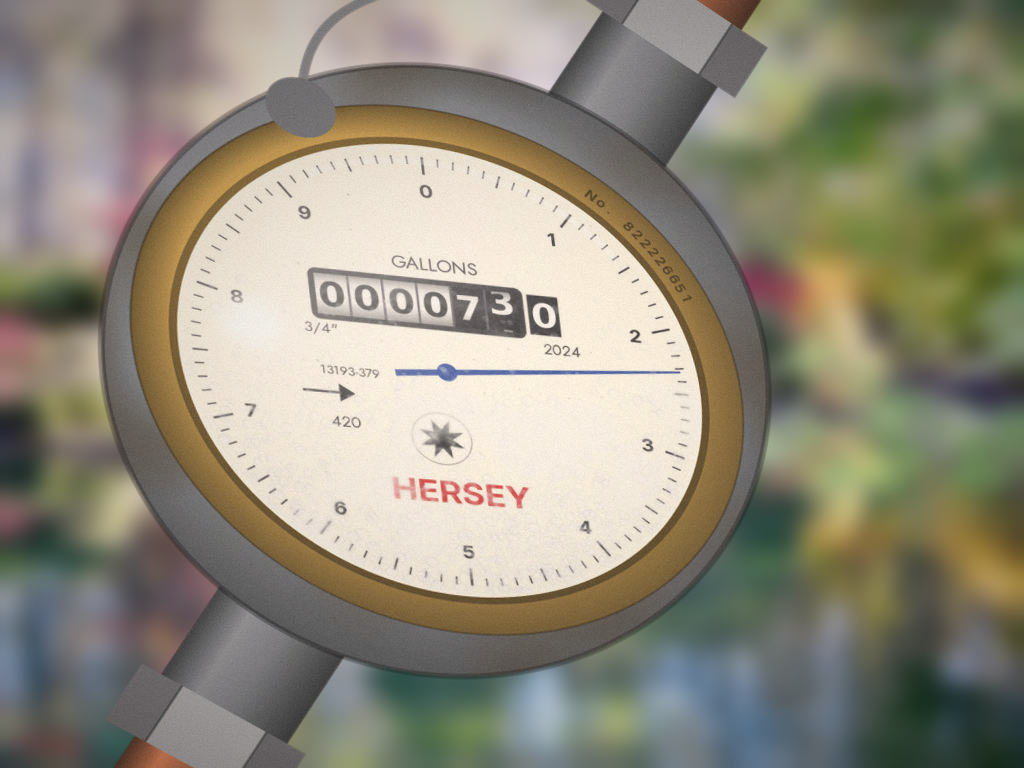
732.3 gal
